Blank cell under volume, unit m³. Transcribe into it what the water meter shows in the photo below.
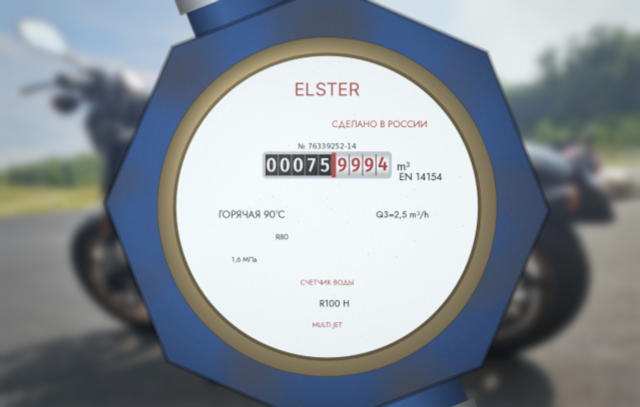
75.9994 m³
